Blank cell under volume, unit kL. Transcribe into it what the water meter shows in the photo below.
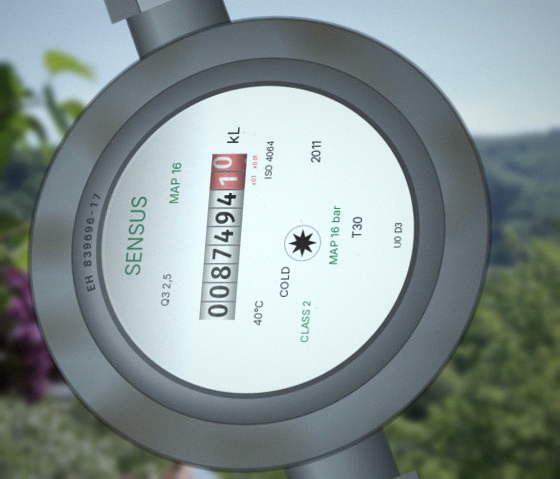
87494.10 kL
